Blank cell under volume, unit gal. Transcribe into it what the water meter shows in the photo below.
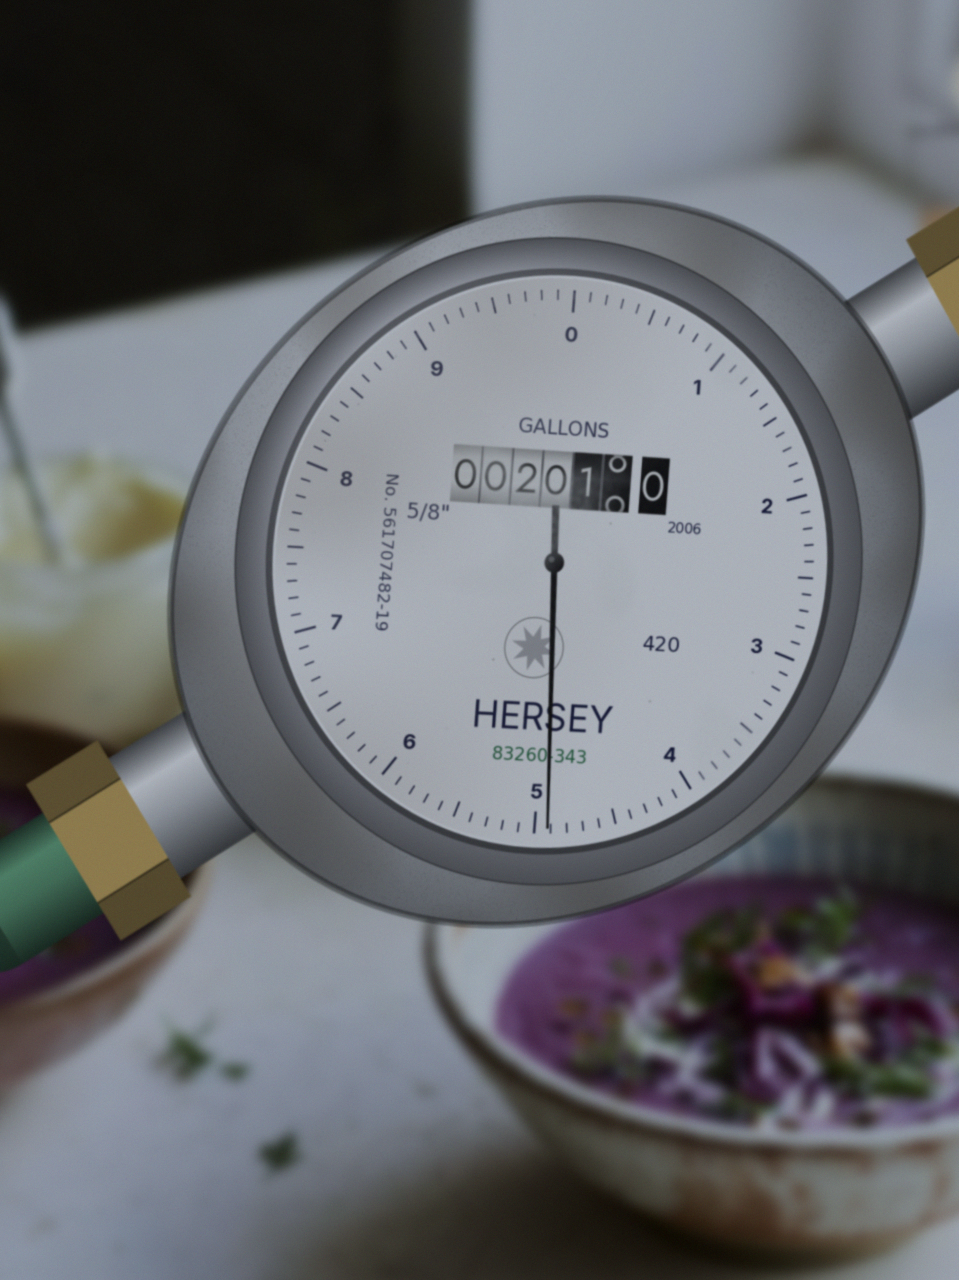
20184.9 gal
